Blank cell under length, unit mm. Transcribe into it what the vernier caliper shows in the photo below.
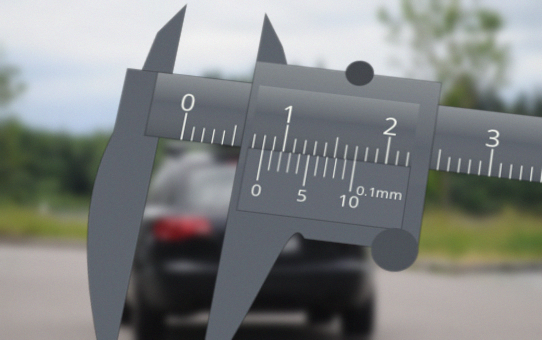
8.0 mm
